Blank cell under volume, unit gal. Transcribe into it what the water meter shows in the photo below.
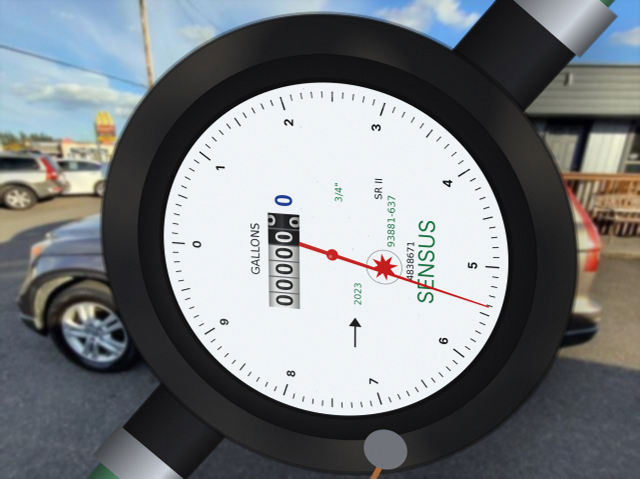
85.4 gal
